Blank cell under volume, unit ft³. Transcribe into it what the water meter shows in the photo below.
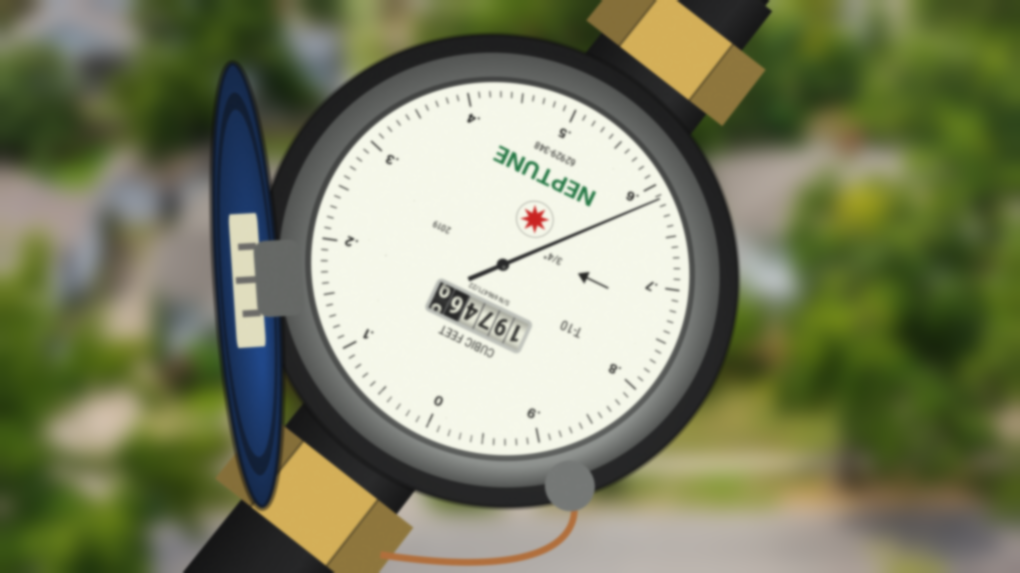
197468.61 ft³
